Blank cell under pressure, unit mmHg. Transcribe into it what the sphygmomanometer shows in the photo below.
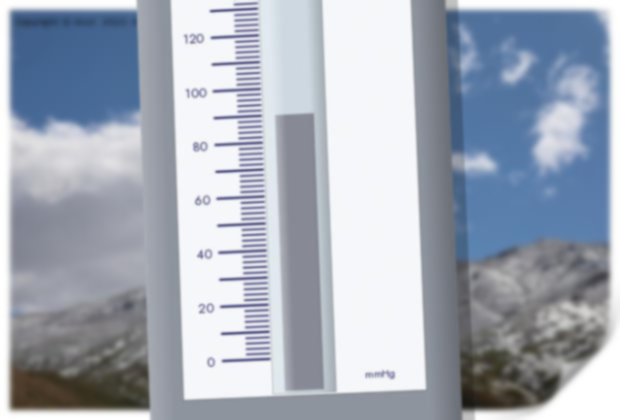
90 mmHg
